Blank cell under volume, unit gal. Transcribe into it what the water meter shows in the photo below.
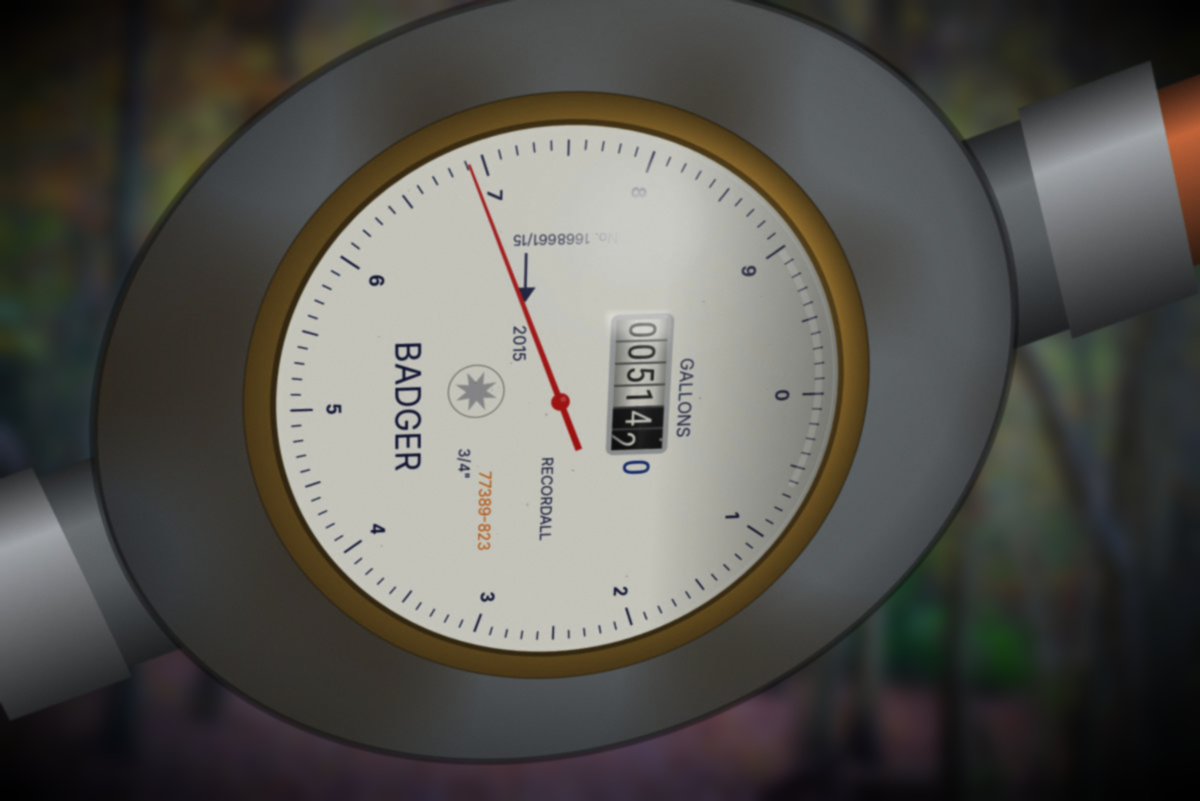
51416.9 gal
